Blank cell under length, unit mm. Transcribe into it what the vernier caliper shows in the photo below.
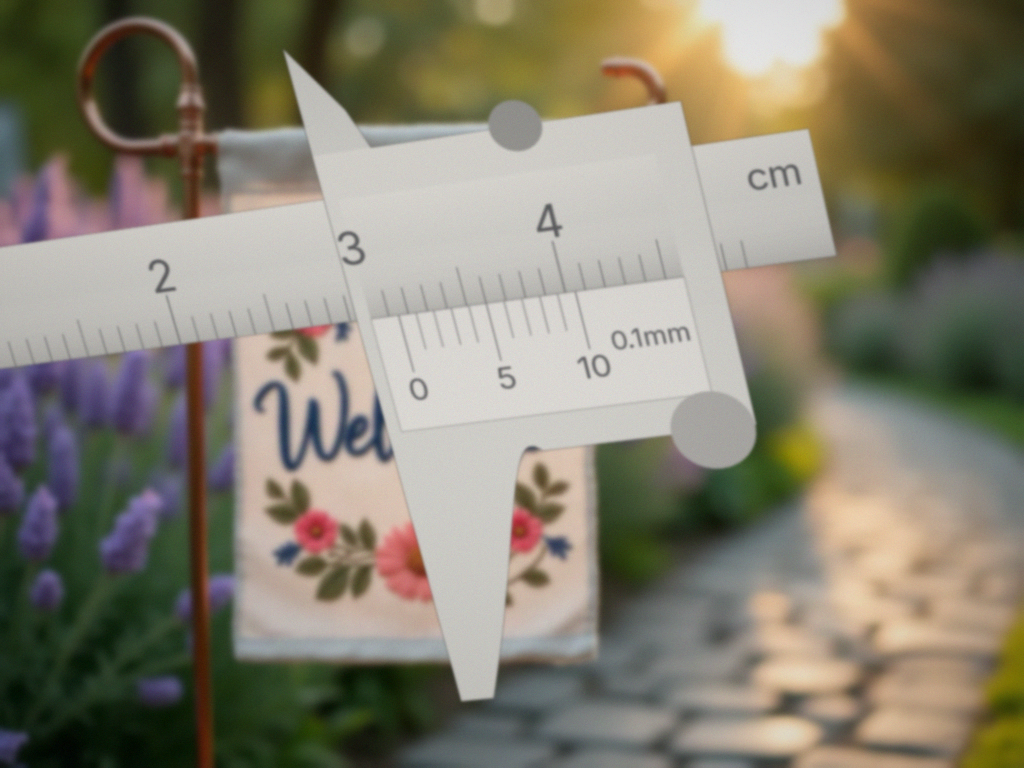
31.5 mm
